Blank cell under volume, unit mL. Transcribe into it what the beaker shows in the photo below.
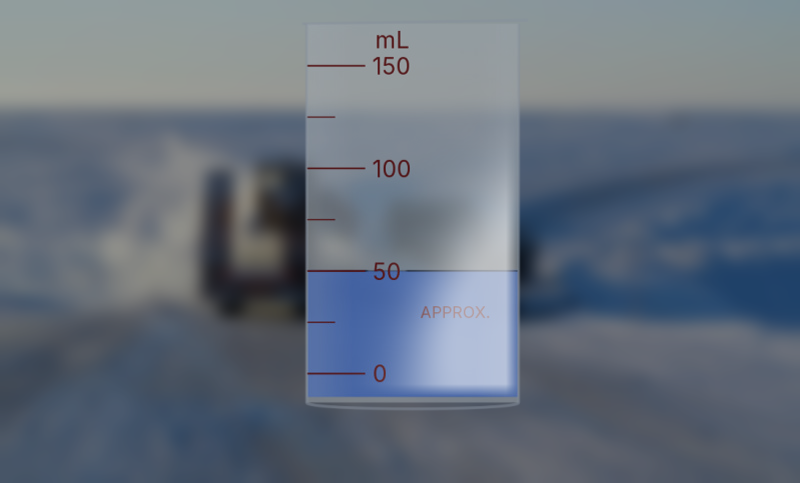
50 mL
